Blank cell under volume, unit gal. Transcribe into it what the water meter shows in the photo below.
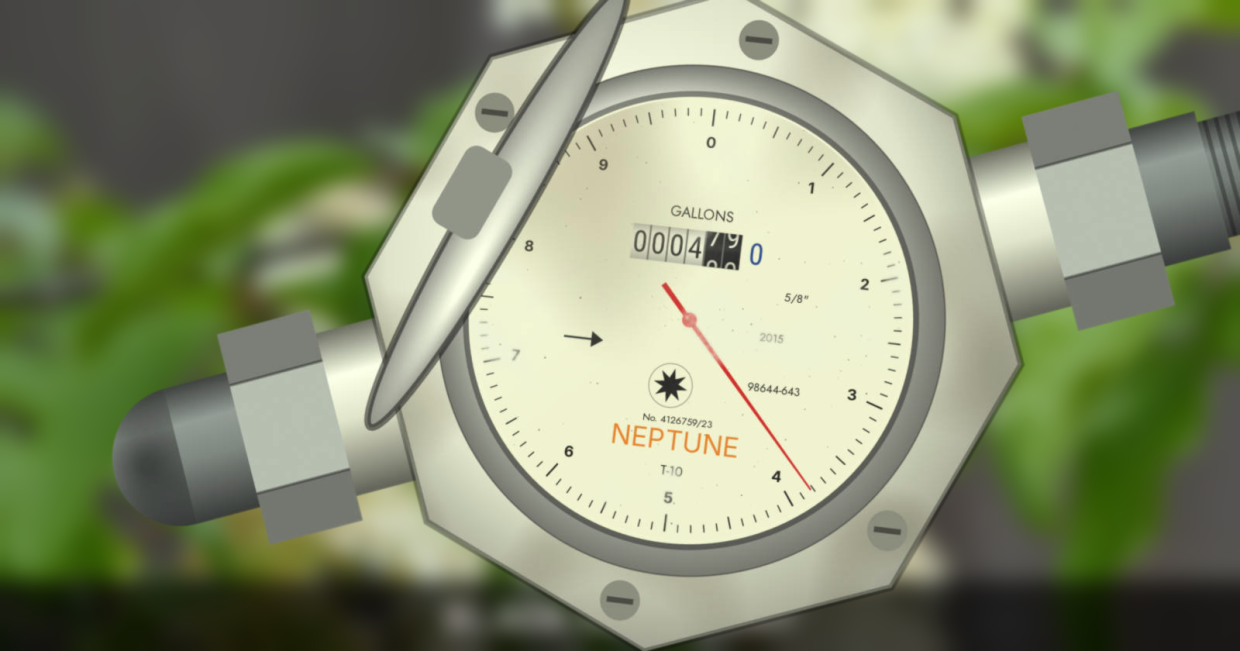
4793.8 gal
